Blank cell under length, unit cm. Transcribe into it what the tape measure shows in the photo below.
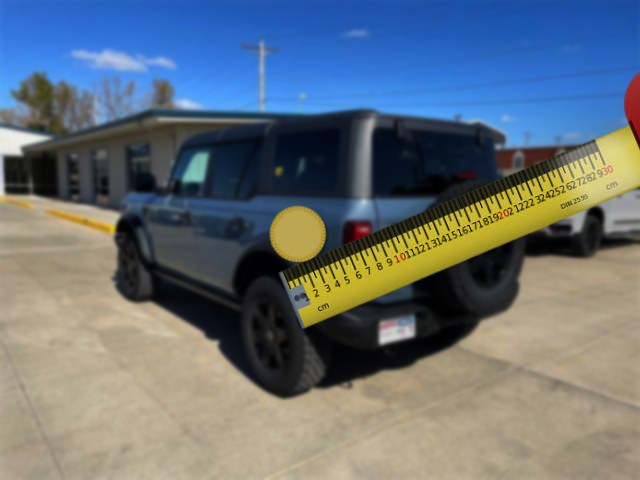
5 cm
